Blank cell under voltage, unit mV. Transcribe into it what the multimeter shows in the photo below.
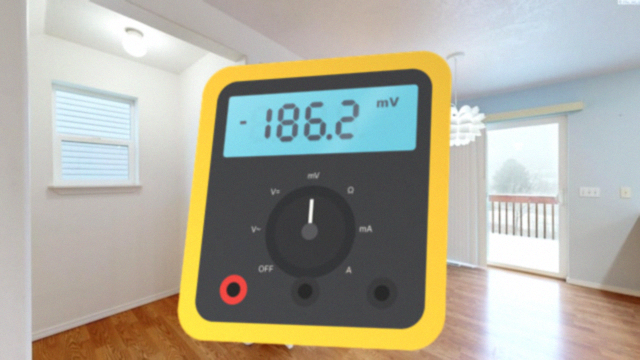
-186.2 mV
